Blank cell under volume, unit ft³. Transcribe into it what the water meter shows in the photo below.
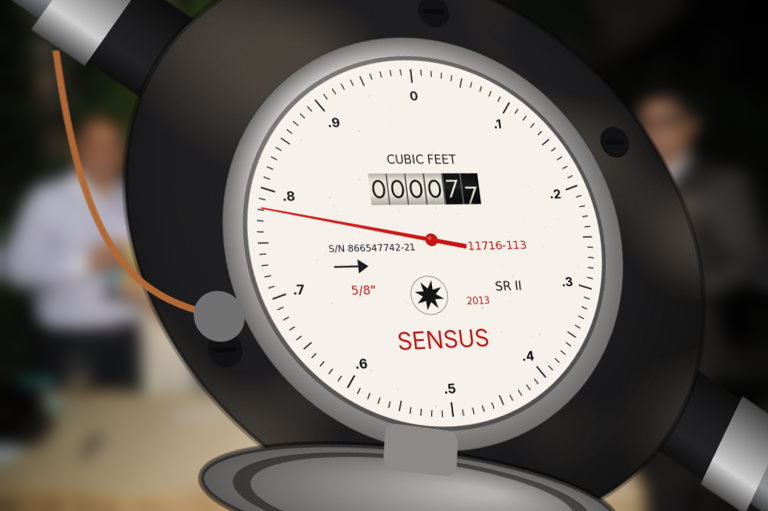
76.78 ft³
